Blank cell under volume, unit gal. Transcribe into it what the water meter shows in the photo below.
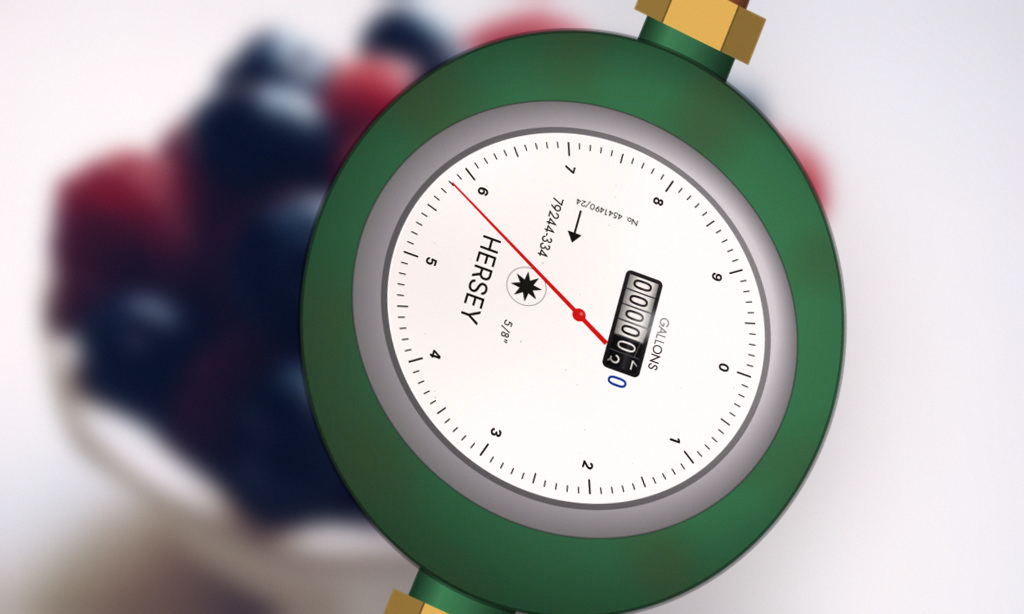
25.8 gal
